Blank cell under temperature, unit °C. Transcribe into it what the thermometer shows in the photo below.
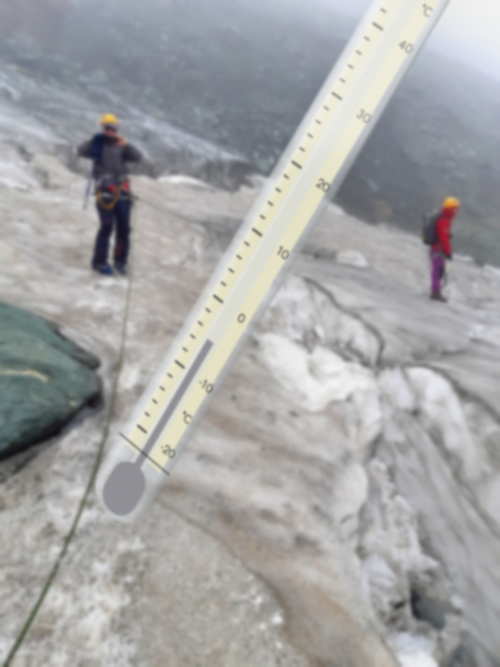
-5 °C
